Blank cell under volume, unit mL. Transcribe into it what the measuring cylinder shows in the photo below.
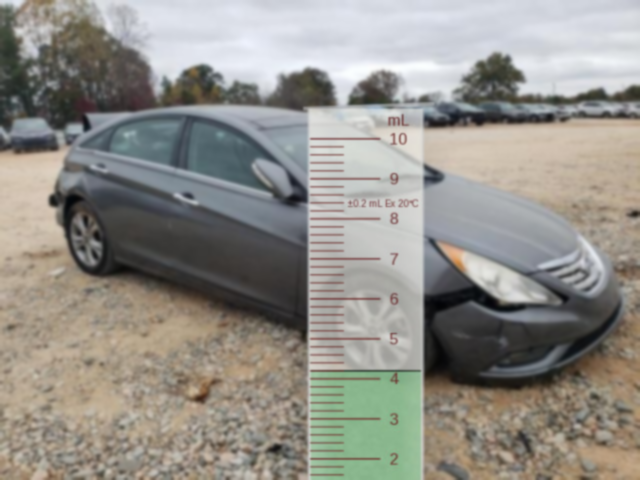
4.2 mL
